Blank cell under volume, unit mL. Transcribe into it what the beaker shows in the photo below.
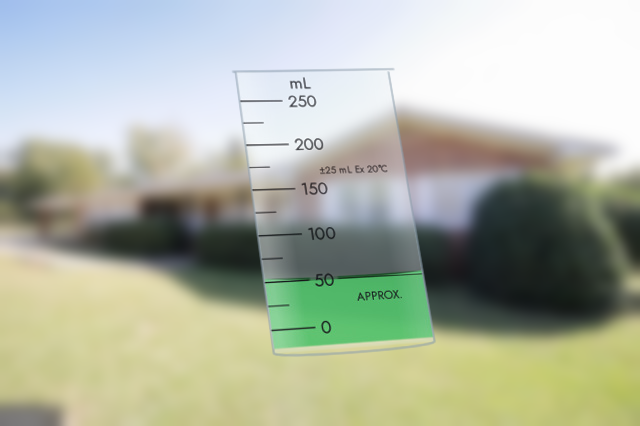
50 mL
